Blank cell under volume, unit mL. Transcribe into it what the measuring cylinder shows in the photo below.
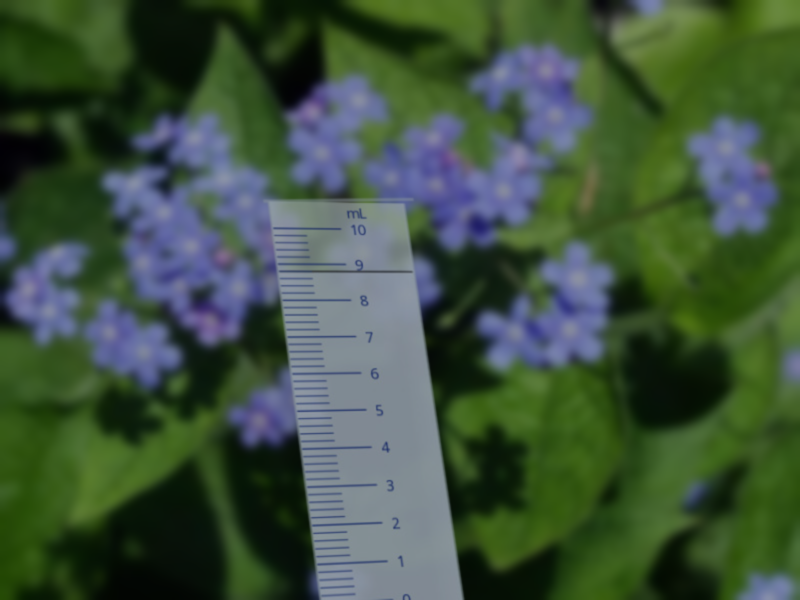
8.8 mL
